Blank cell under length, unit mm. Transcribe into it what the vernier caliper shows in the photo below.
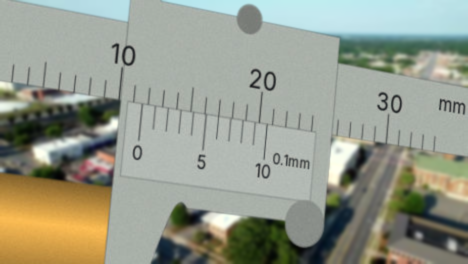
11.6 mm
